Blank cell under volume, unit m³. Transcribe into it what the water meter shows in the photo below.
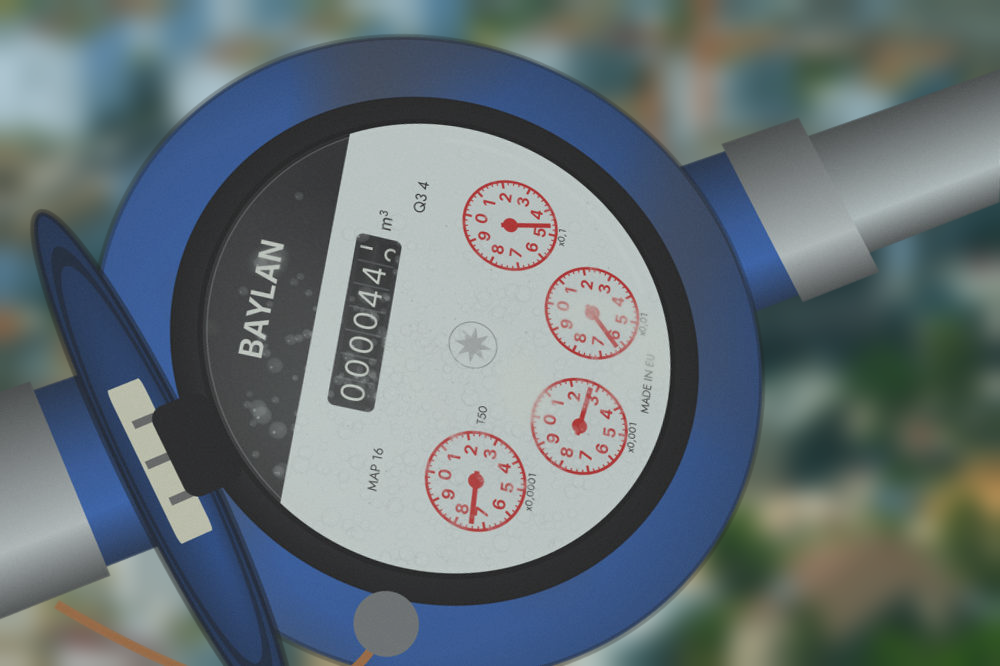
441.4627 m³
